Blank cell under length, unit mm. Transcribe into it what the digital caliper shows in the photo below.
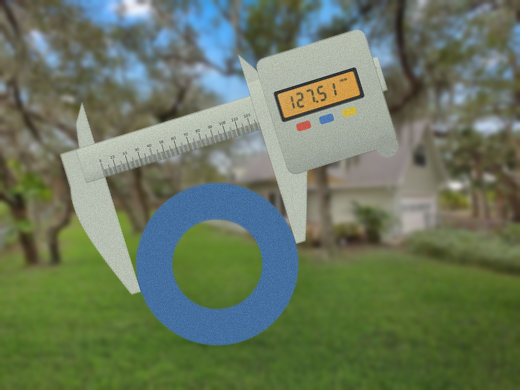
127.51 mm
